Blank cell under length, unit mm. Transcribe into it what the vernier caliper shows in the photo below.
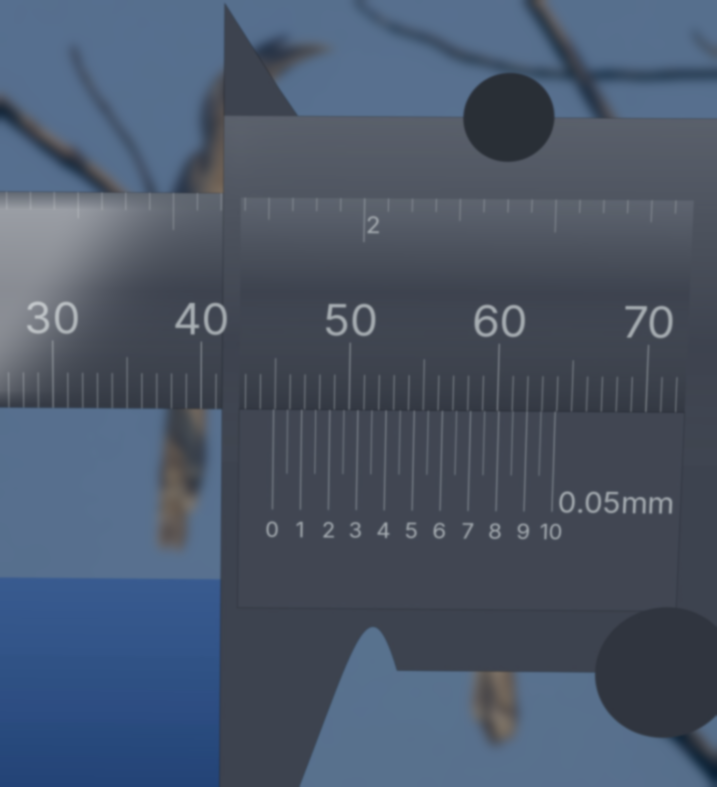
44.9 mm
